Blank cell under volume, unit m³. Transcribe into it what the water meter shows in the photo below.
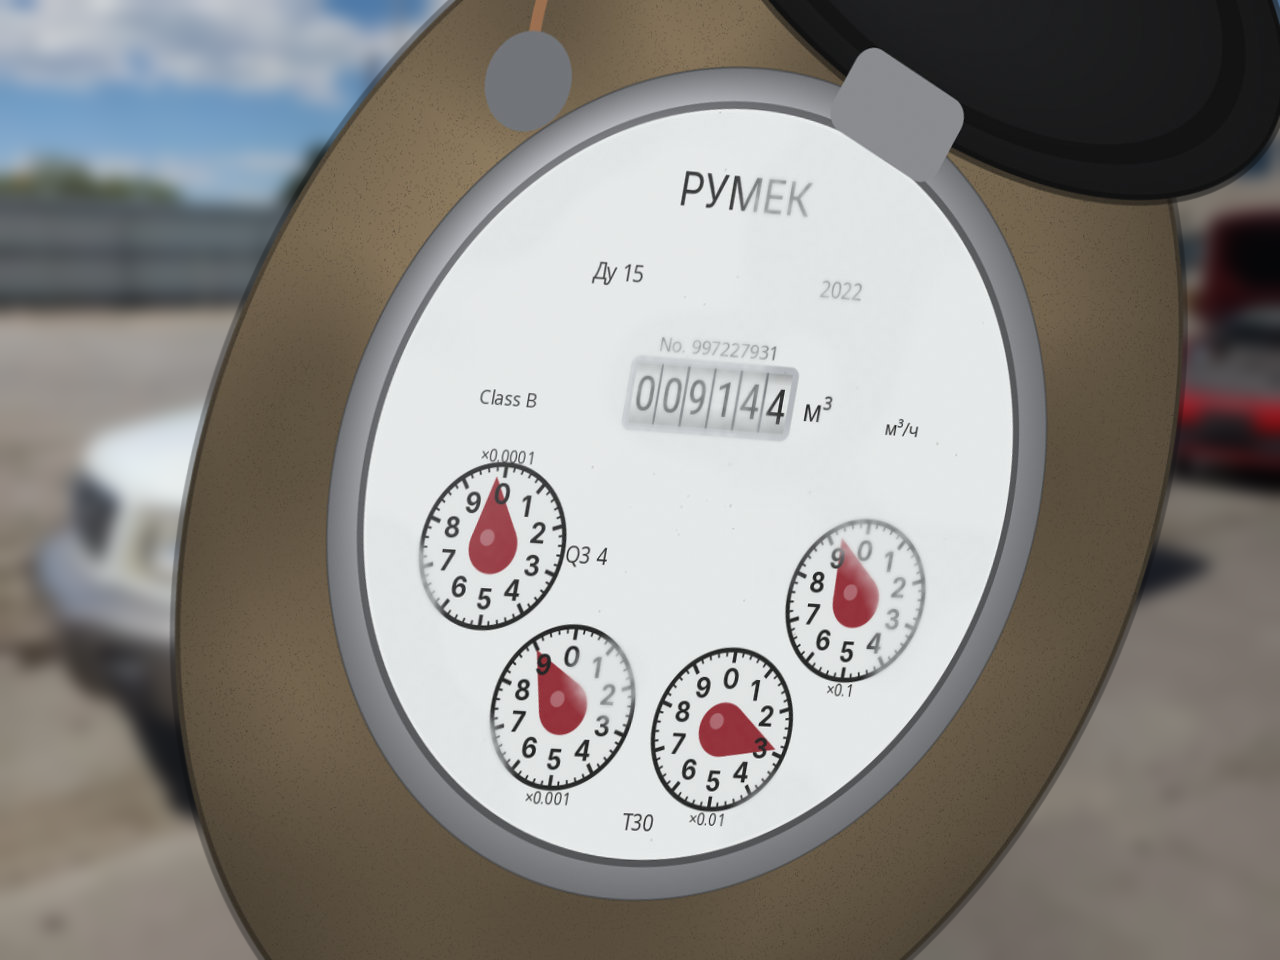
9143.9289 m³
